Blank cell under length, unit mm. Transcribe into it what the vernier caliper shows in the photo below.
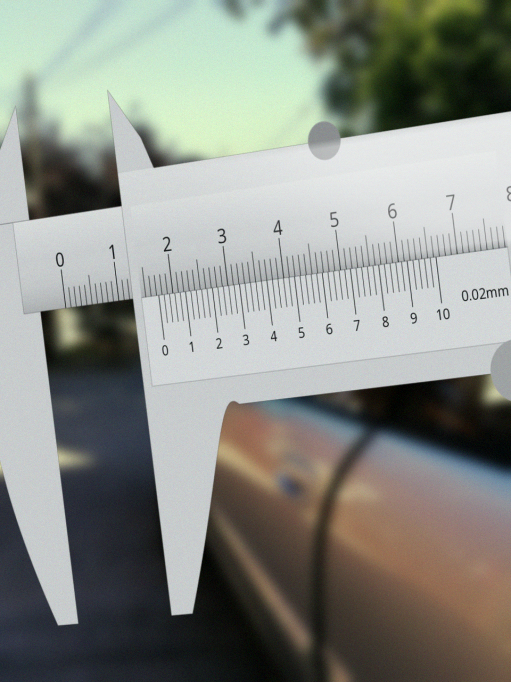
17.4 mm
